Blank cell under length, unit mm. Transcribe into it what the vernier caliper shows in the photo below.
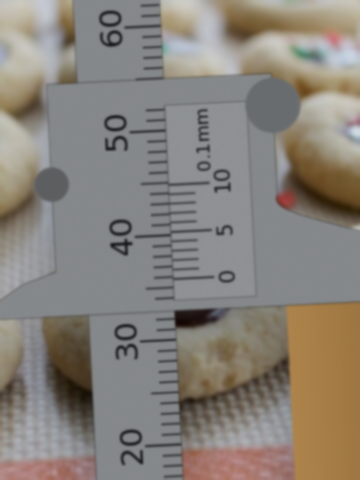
35.8 mm
